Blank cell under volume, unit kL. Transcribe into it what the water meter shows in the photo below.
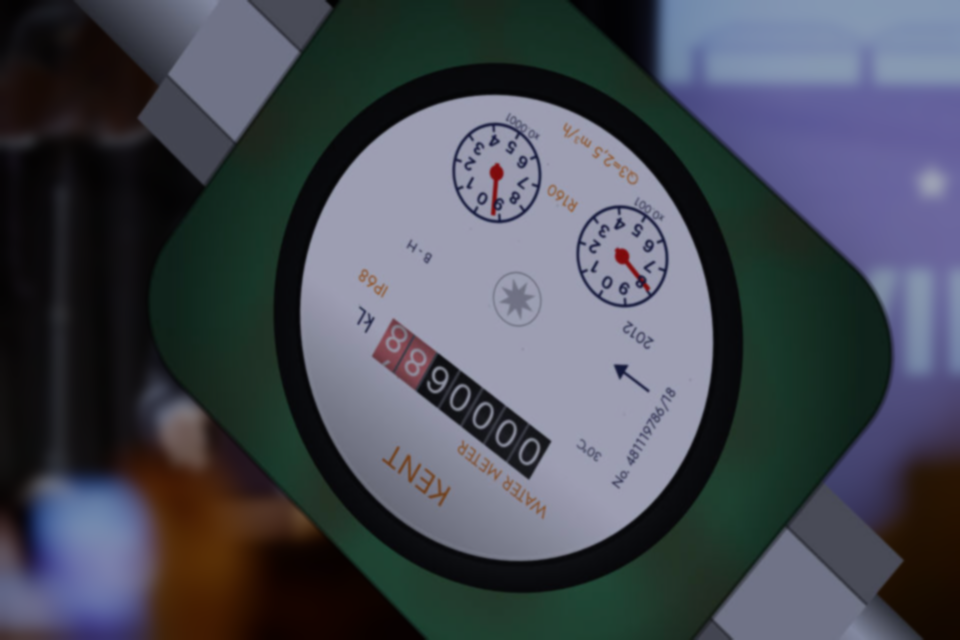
6.8779 kL
